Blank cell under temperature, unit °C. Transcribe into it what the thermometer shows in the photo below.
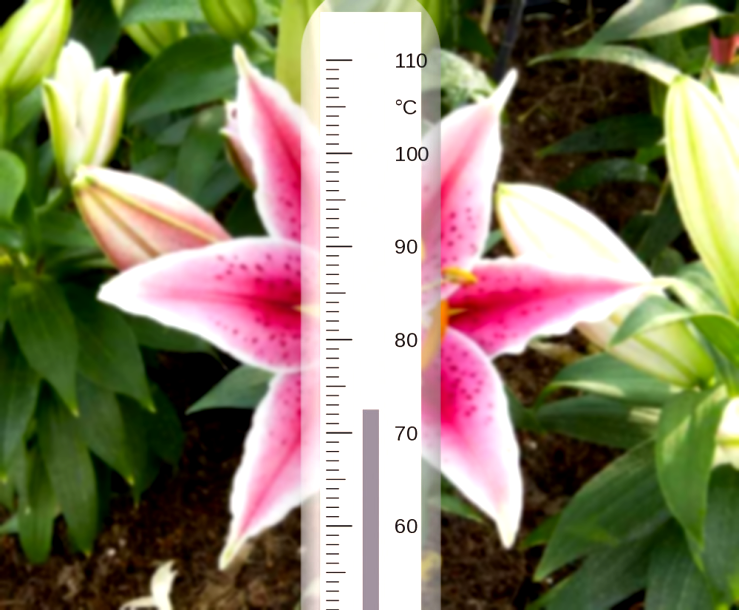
72.5 °C
